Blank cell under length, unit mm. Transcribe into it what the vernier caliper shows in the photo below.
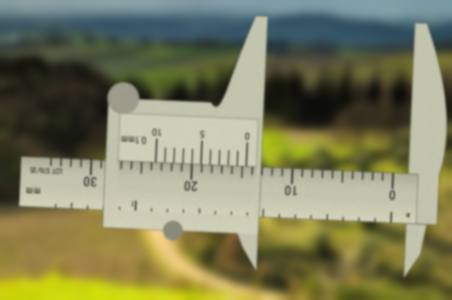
14.6 mm
